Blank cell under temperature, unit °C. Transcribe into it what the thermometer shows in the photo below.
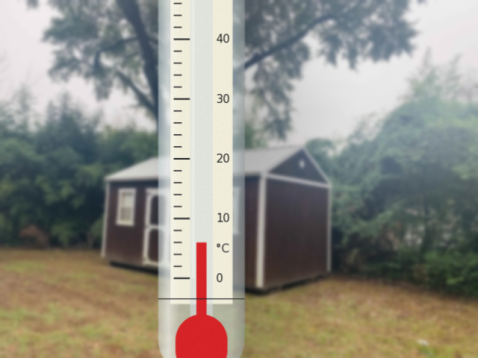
6 °C
